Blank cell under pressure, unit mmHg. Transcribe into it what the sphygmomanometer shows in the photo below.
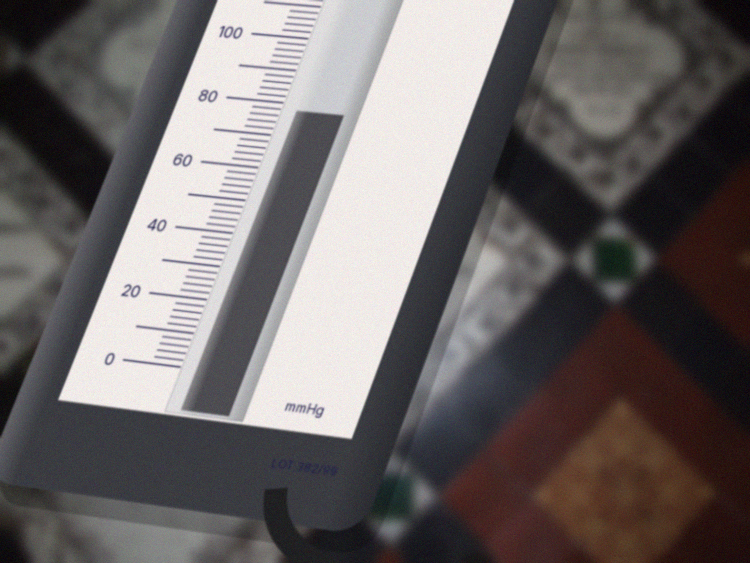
78 mmHg
